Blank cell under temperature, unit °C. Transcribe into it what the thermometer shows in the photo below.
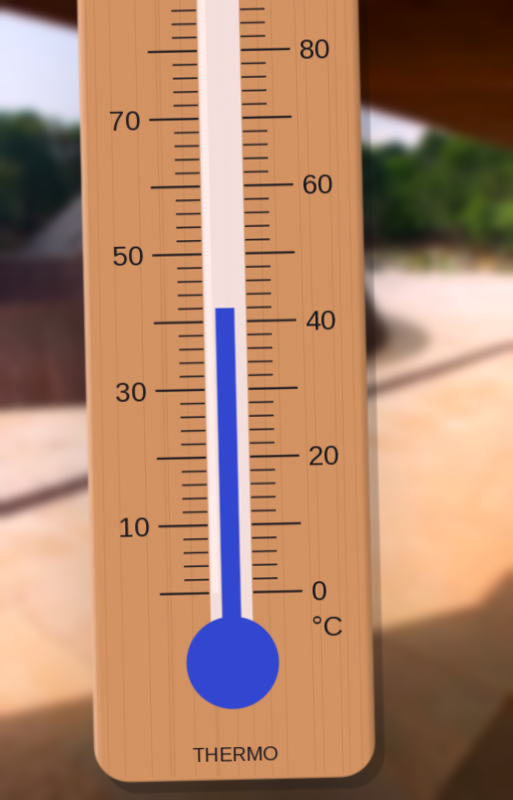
42 °C
